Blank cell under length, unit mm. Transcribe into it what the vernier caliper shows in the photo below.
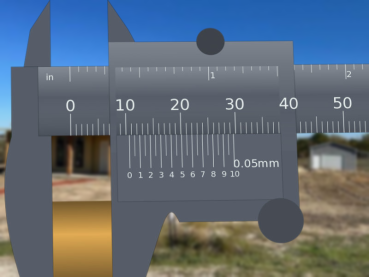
10.6 mm
